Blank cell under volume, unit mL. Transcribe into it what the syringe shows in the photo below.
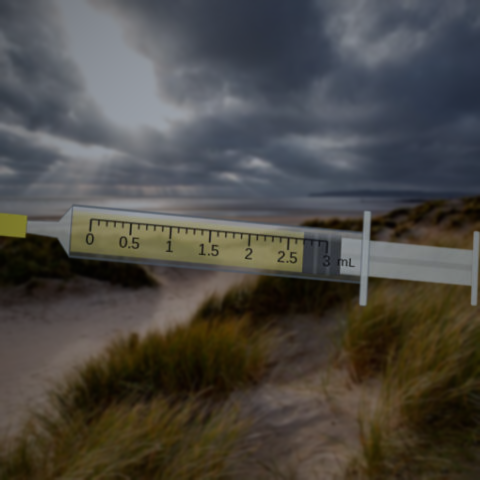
2.7 mL
